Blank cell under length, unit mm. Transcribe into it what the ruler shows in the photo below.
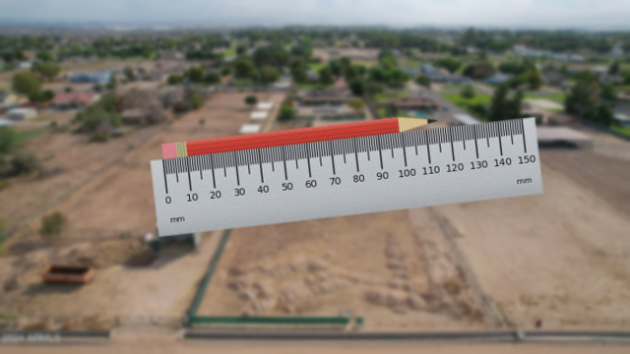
115 mm
